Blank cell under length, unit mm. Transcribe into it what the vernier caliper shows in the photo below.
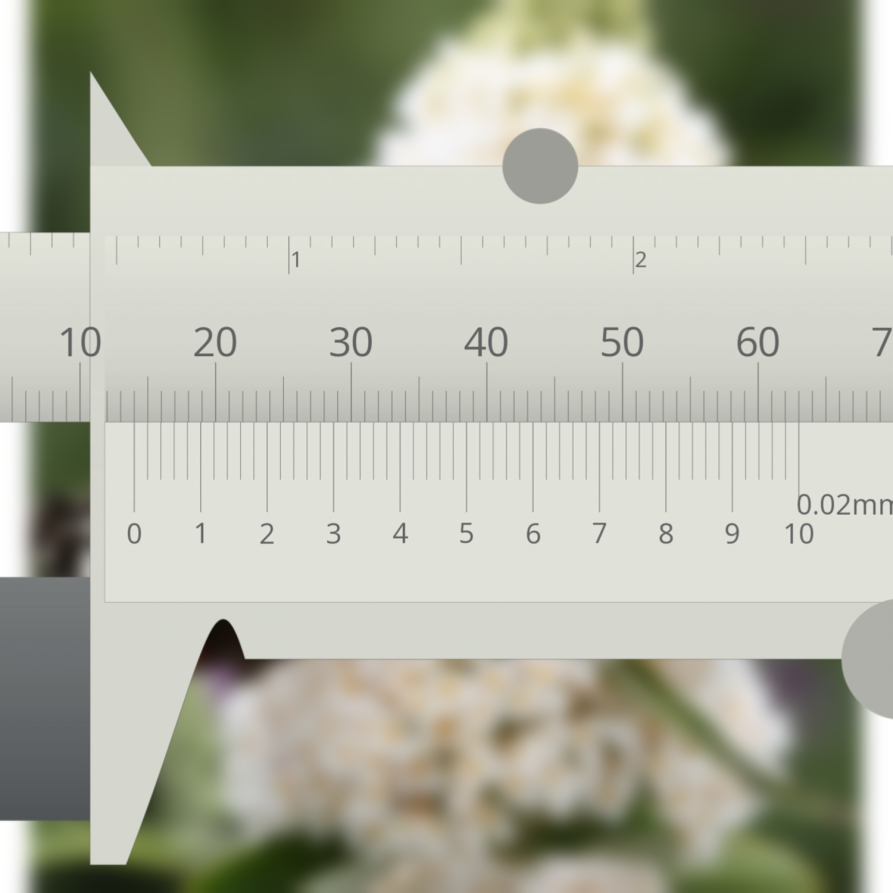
14.0 mm
